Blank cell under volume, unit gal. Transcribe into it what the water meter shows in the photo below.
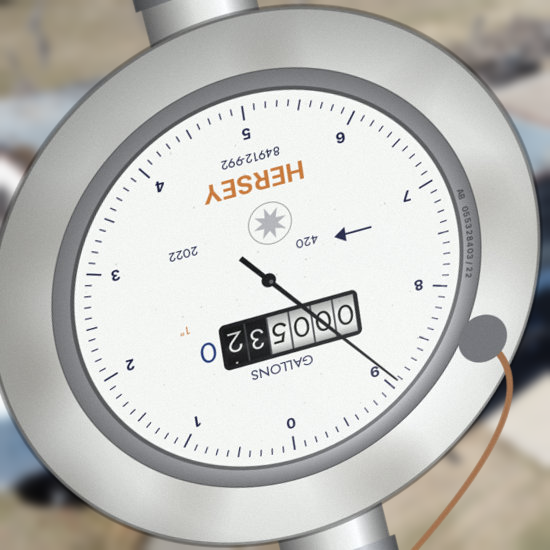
5318.9 gal
